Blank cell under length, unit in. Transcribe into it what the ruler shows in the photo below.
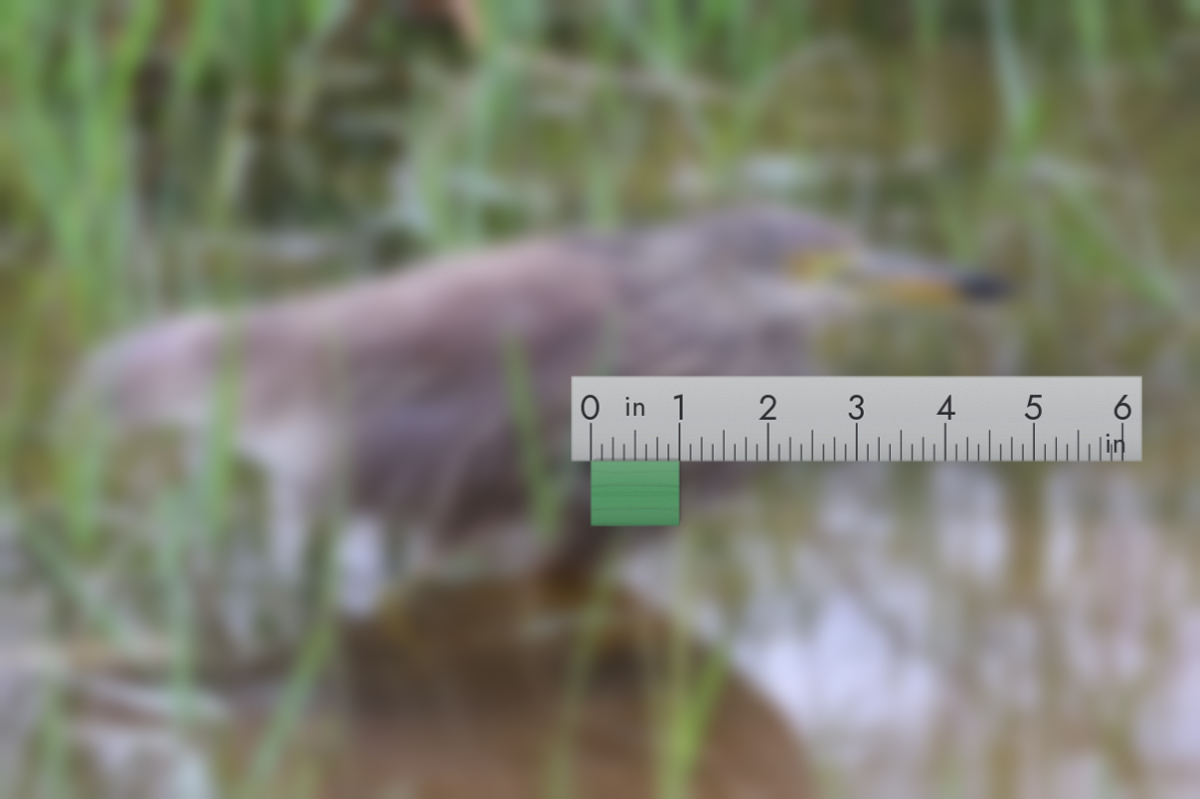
1 in
